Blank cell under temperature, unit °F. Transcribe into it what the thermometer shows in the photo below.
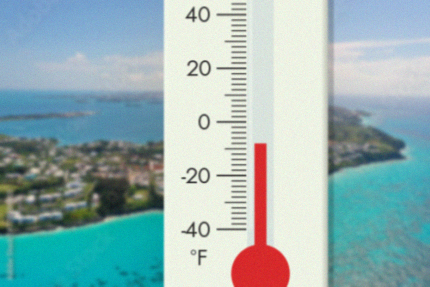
-8 °F
